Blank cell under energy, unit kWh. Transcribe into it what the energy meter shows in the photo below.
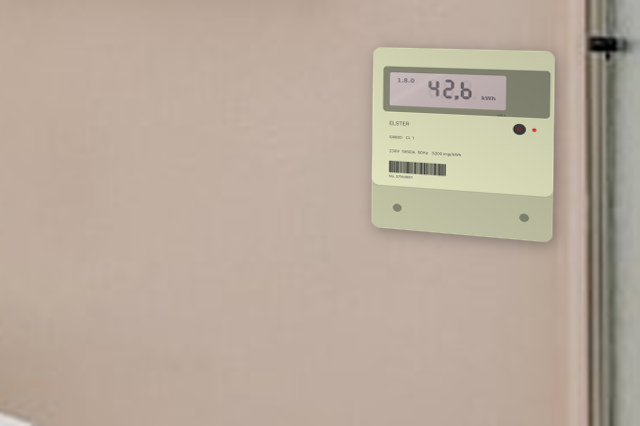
42.6 kWh
